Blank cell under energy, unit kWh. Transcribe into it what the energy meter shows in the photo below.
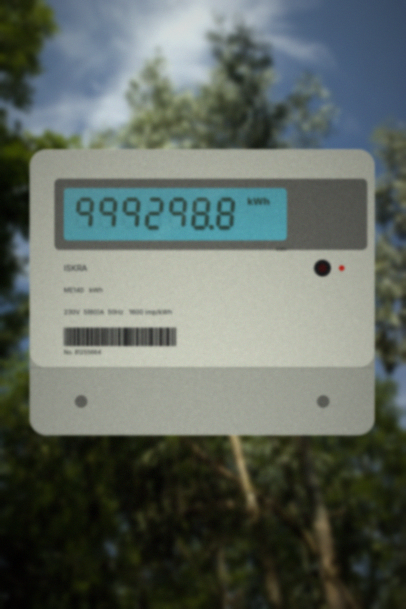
999298.8 kWh
